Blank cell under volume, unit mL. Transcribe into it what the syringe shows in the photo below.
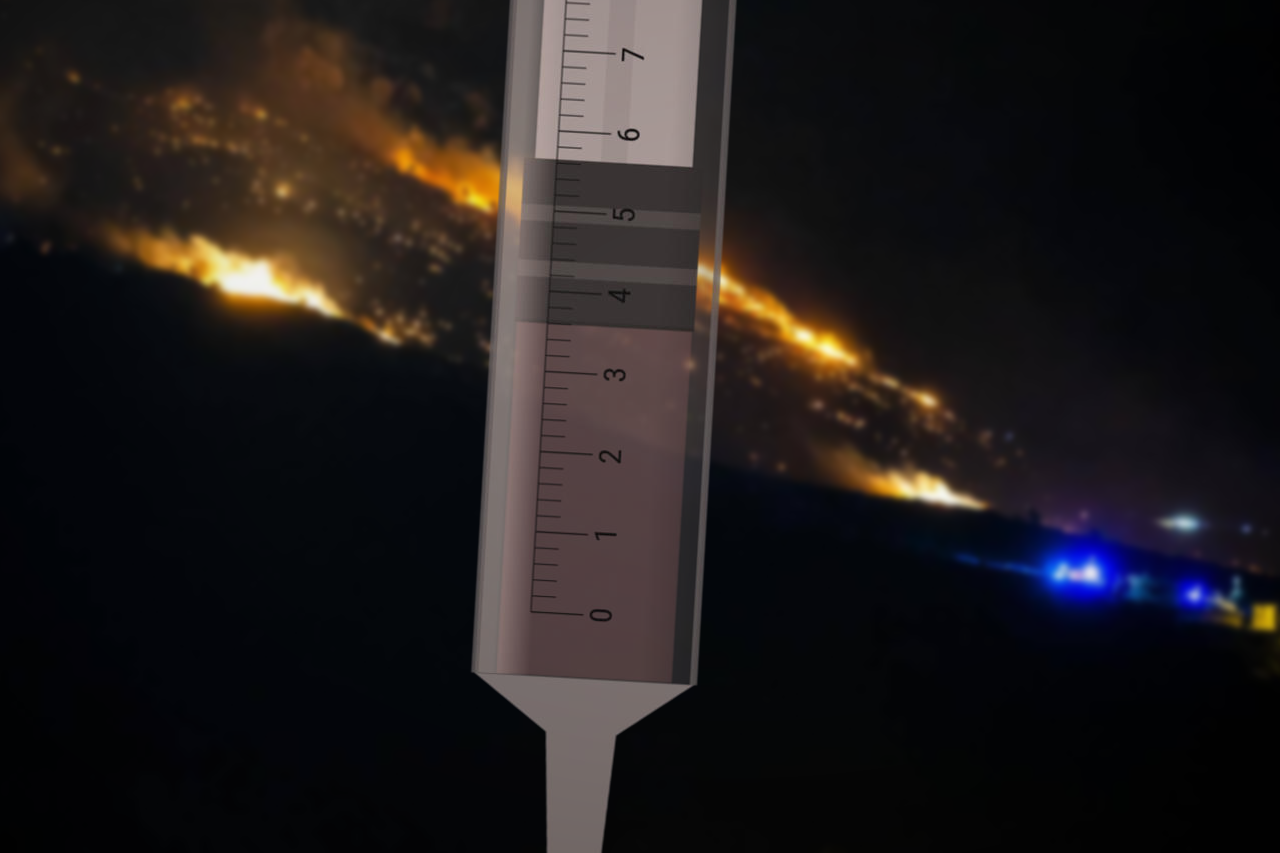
3.6 mL
